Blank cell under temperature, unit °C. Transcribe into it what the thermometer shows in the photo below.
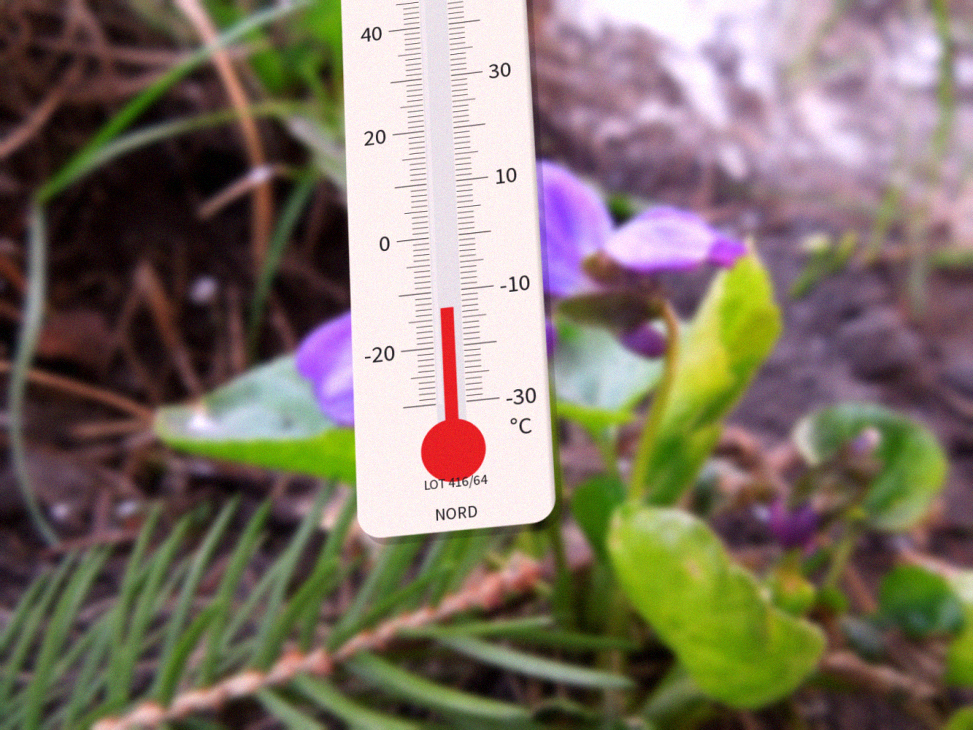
-13 °C
